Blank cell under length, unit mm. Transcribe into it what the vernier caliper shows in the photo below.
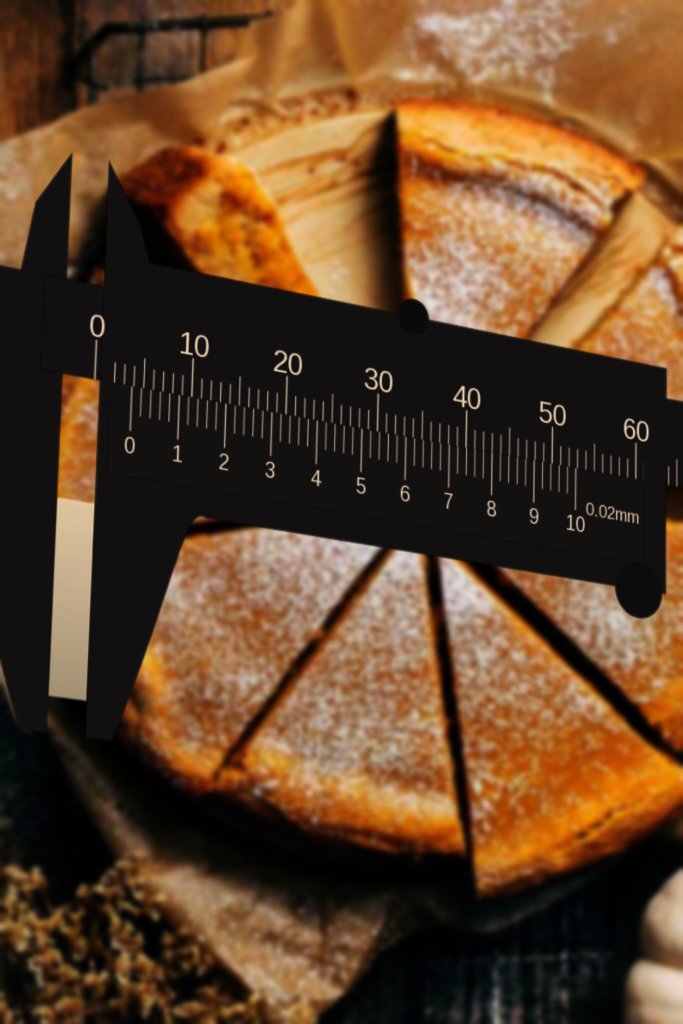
3.8 mm
